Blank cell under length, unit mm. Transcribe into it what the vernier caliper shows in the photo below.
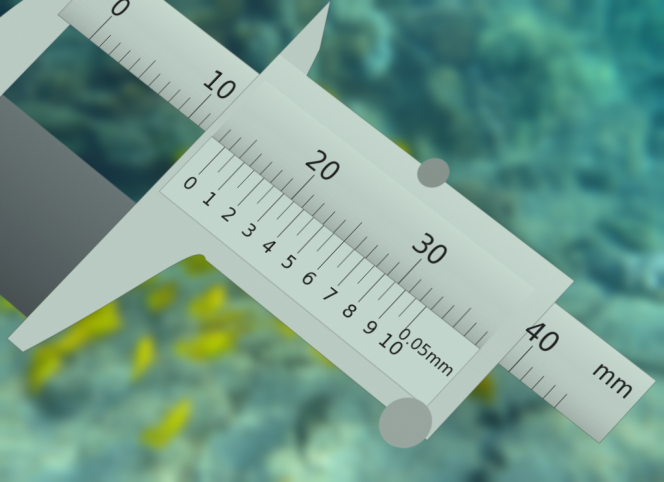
13.6 mm
